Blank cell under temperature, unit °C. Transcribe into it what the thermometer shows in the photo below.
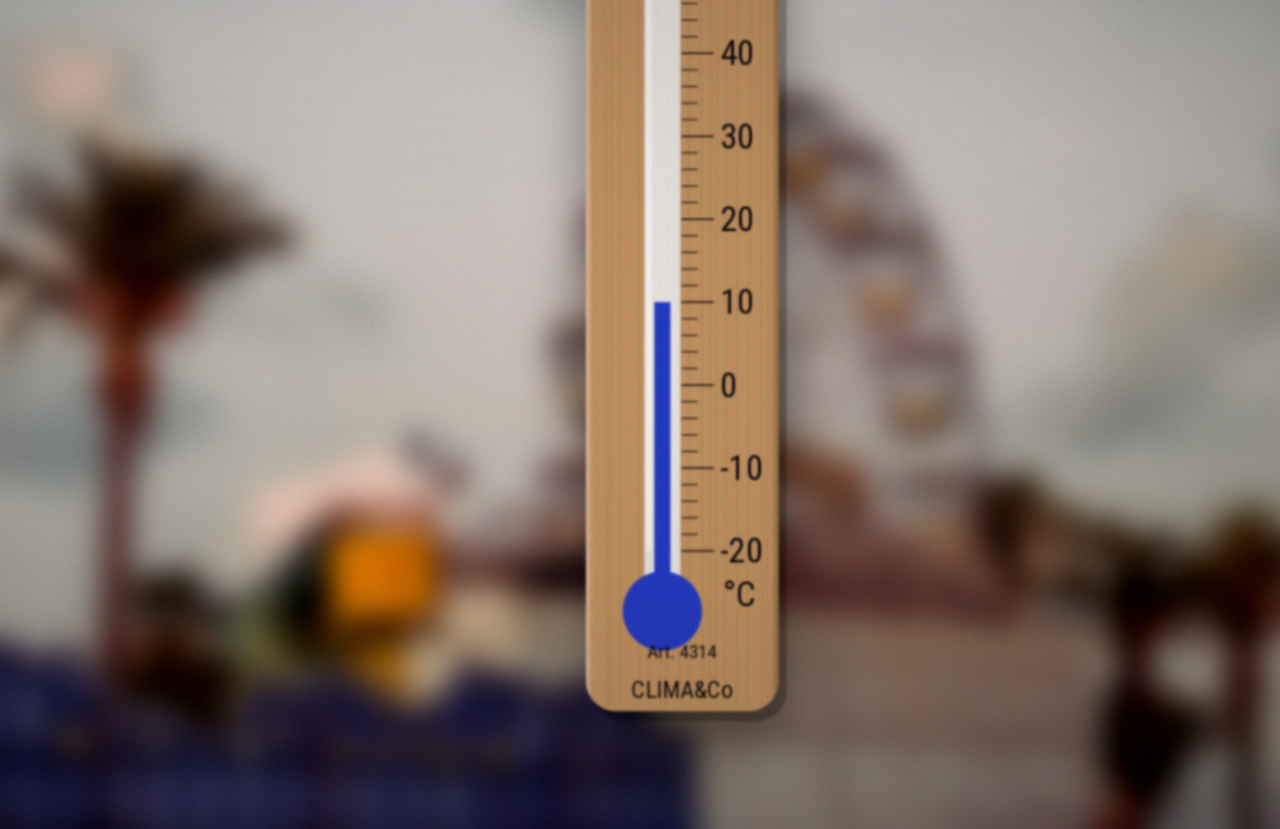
10 °C
